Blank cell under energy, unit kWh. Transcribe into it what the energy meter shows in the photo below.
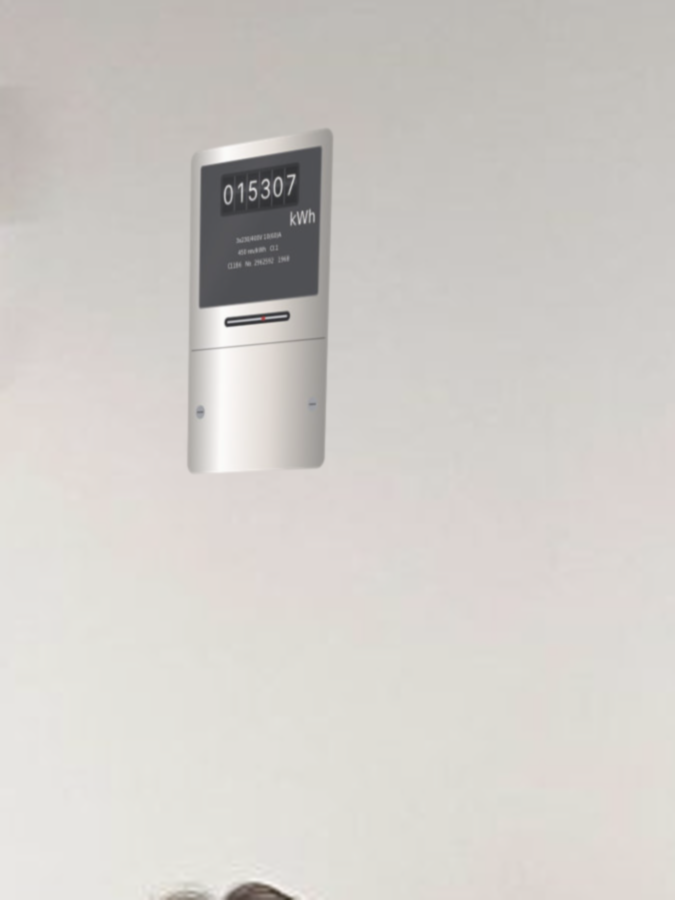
15307 kWh
